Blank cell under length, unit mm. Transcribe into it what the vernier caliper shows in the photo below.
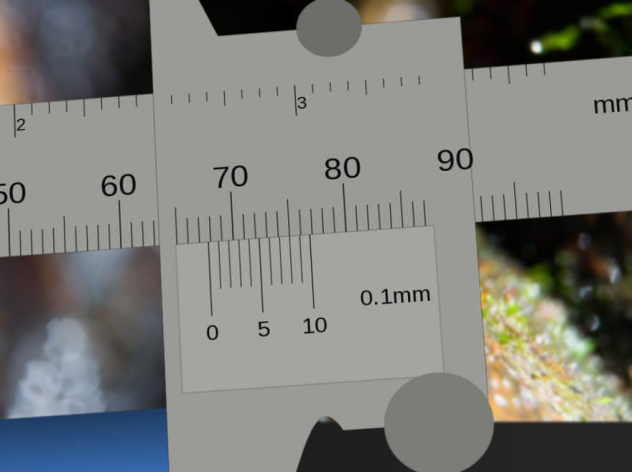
67.8 mm
